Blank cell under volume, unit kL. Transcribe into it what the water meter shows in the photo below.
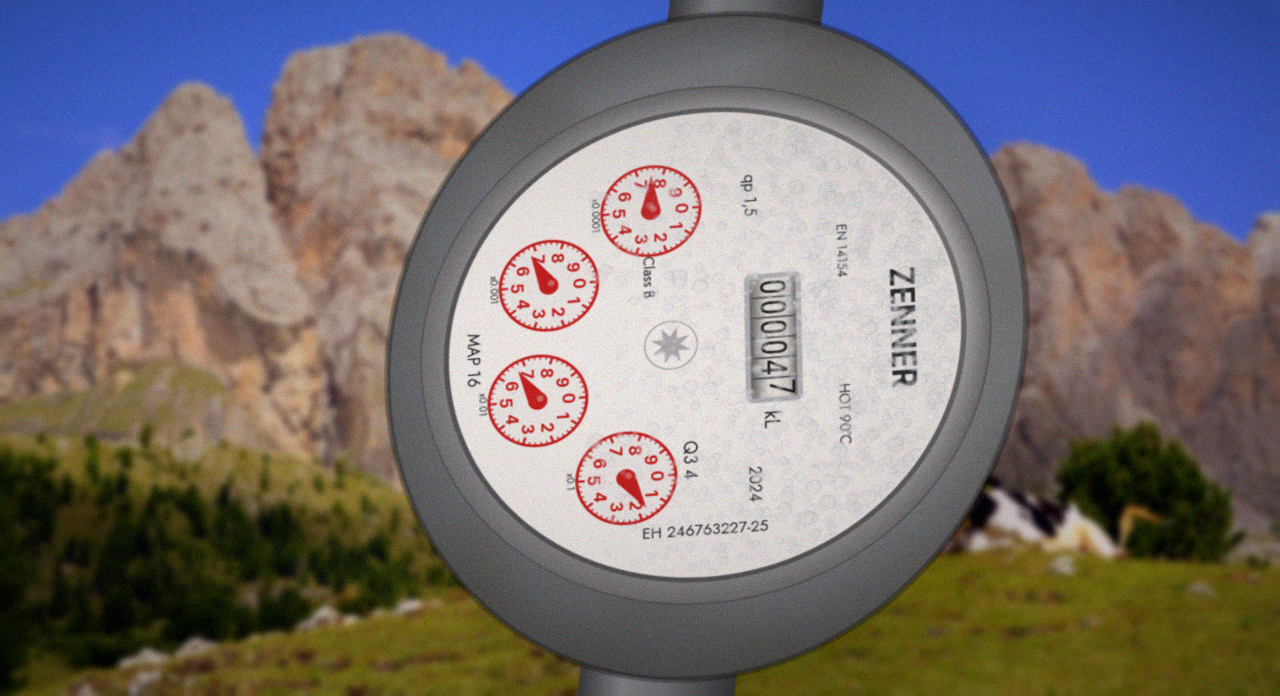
47.1667 kL
